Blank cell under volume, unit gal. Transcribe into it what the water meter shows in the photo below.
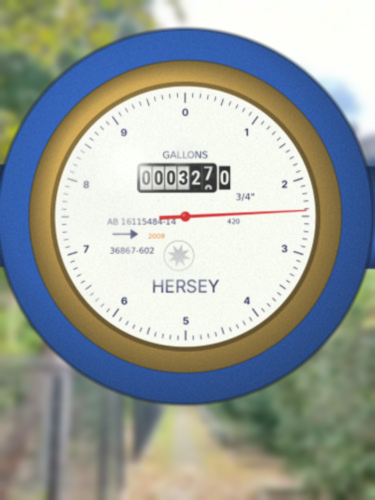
3272.4 gal
